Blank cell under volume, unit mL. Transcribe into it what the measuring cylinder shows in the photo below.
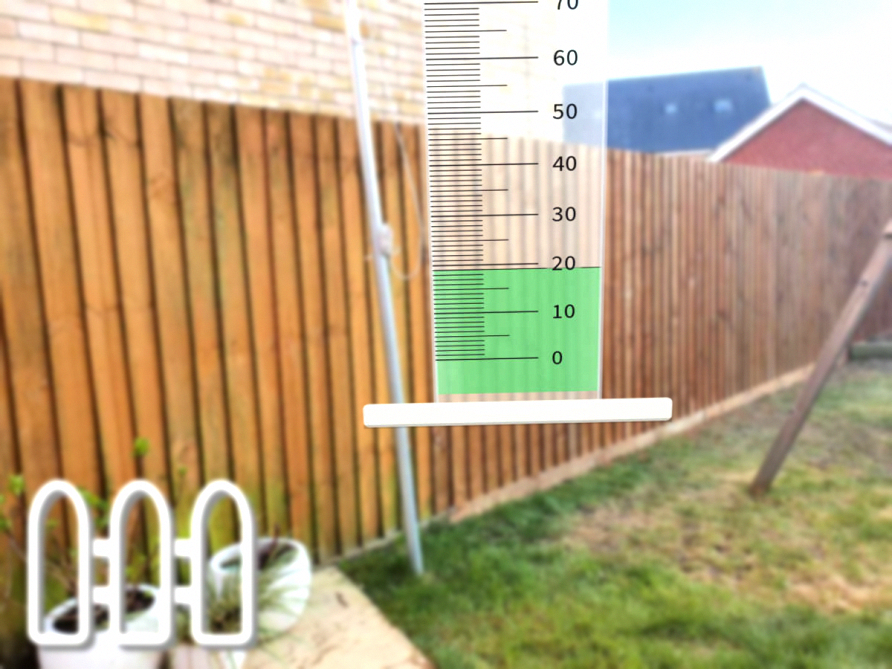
19 mL
